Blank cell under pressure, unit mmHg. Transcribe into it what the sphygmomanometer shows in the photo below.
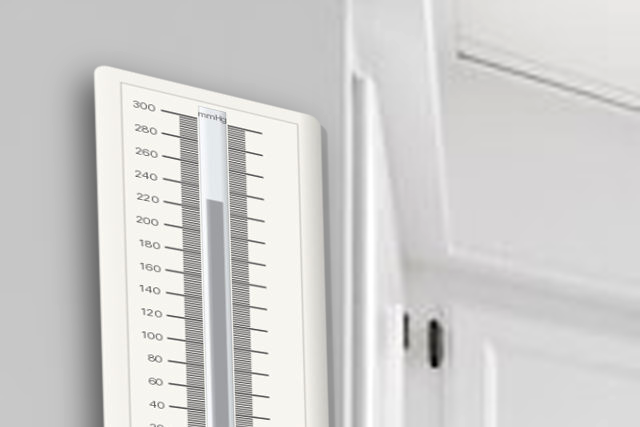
230 mmHg
